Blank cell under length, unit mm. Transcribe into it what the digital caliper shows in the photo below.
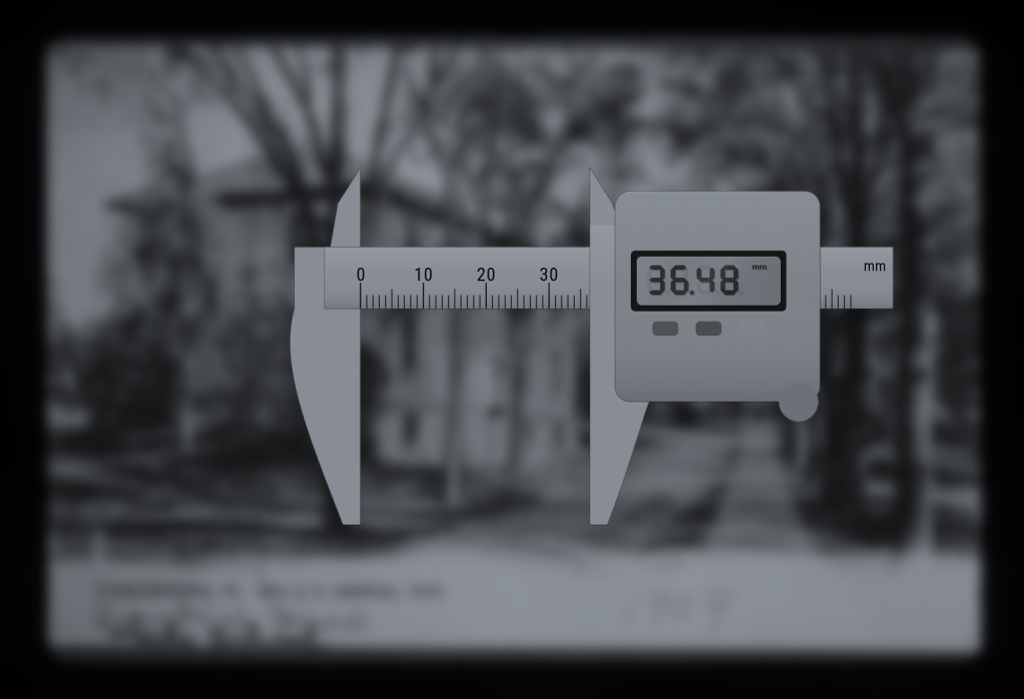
36.48 mm
